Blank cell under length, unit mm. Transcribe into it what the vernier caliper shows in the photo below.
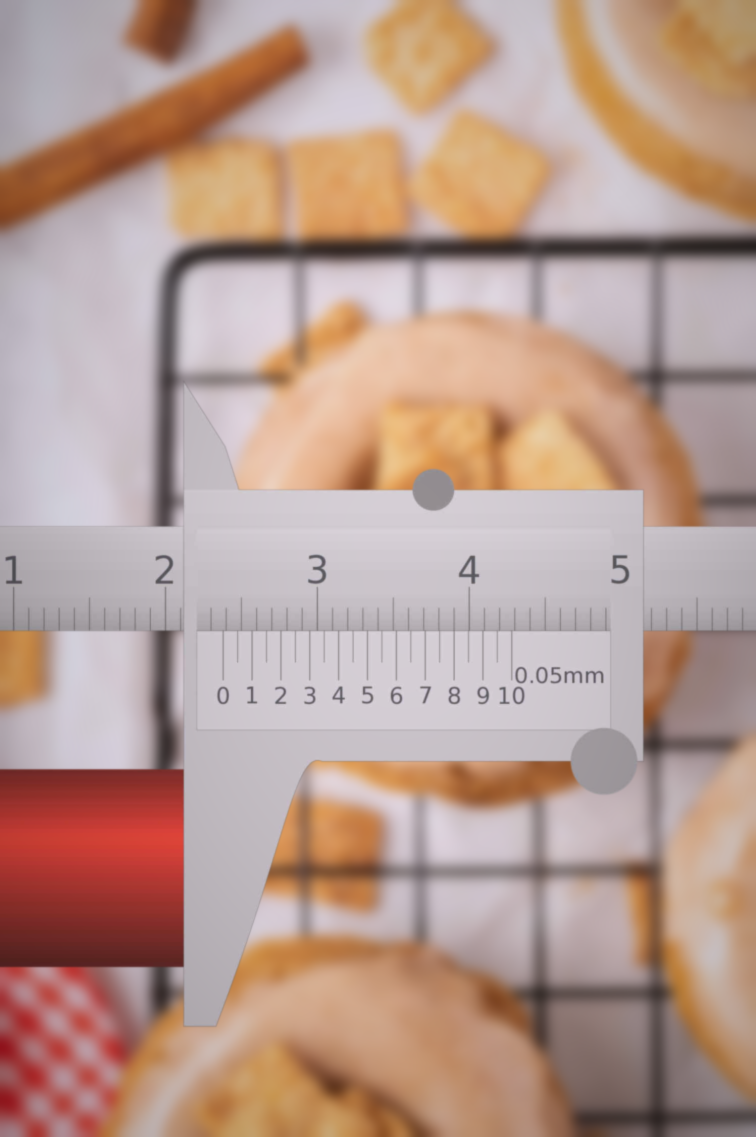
23.8 mm
